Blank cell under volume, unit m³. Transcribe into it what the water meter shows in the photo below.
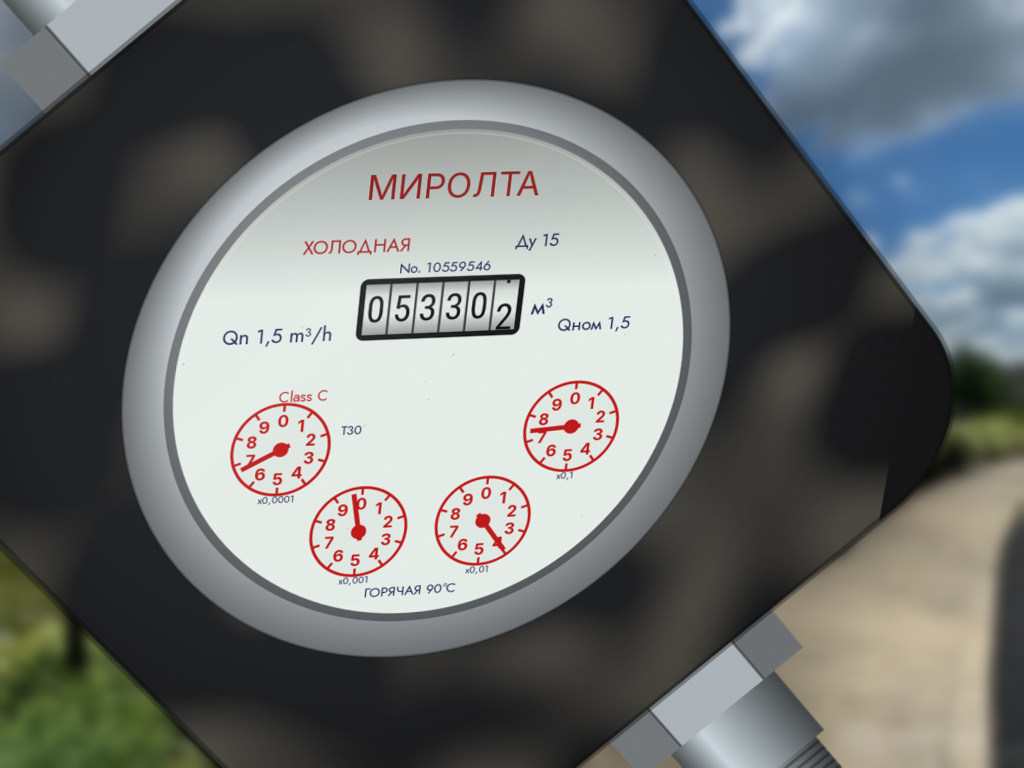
53301.7396 m³
